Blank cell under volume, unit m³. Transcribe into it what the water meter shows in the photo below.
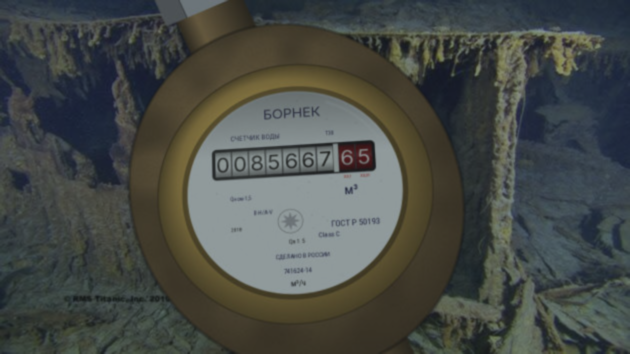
85667.65 m³
